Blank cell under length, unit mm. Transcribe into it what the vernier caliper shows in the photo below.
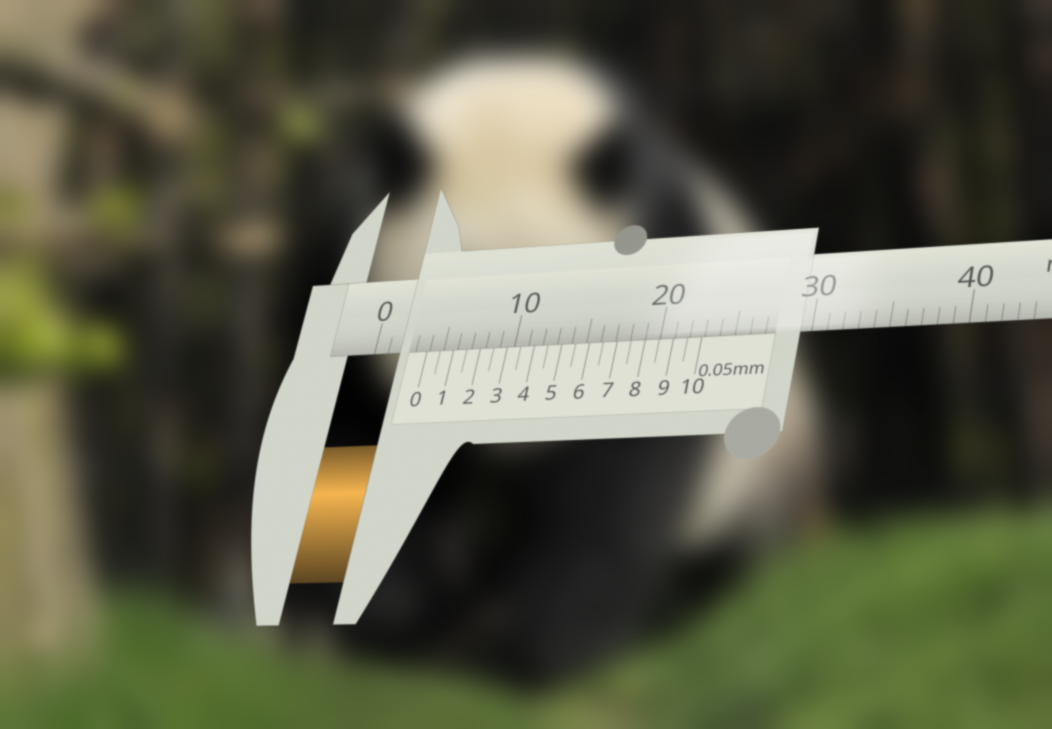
3.8 mm
